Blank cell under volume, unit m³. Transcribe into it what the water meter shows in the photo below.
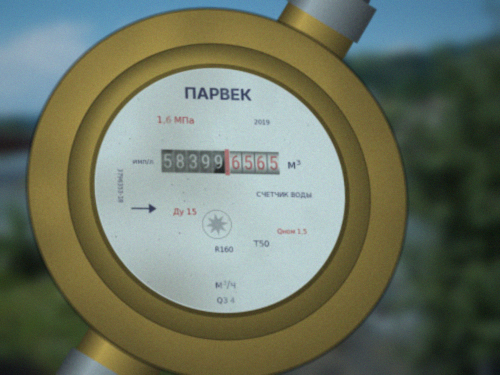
58399.6565 m³
